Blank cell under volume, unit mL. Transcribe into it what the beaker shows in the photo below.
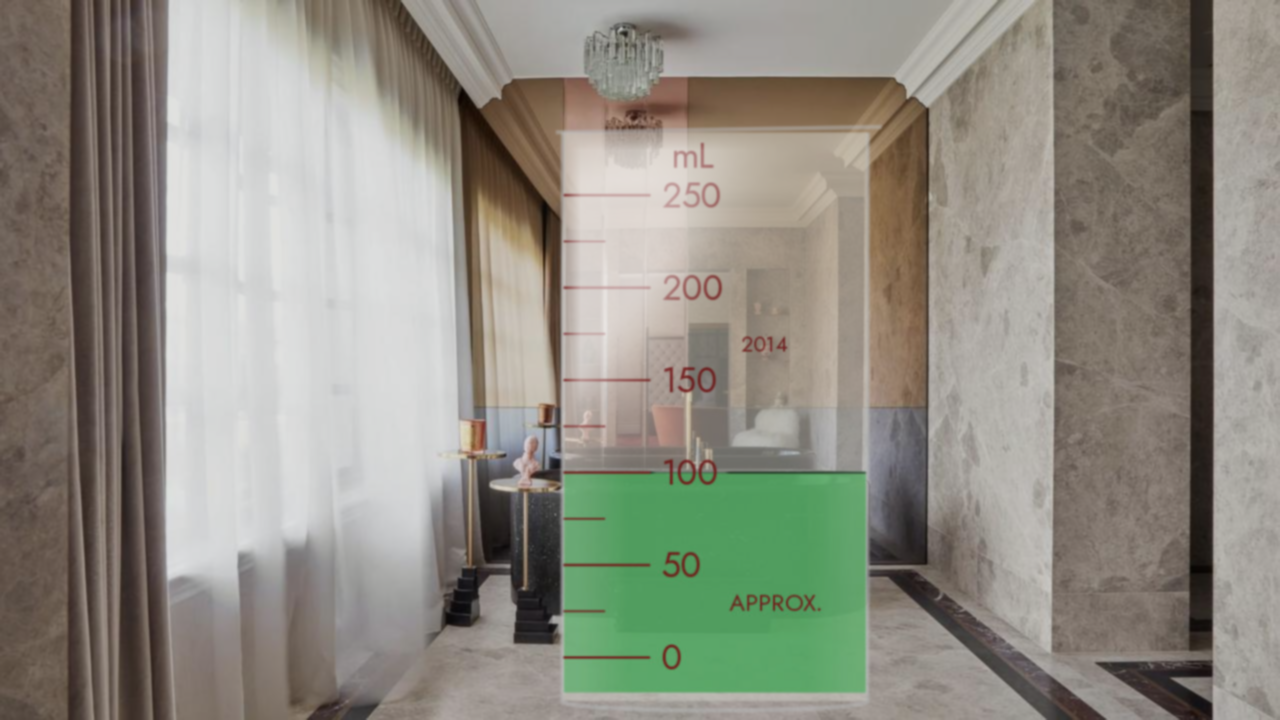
100 mL
